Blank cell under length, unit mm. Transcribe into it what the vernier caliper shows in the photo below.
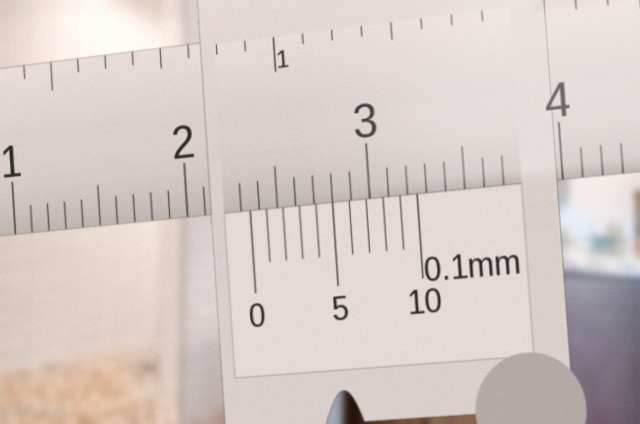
23.5 mm
